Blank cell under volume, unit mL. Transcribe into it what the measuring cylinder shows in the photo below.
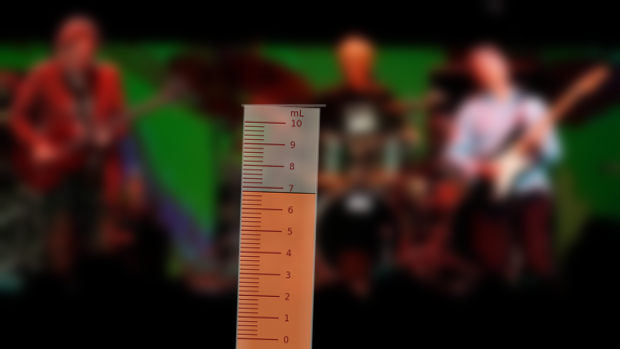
6.8 mL
